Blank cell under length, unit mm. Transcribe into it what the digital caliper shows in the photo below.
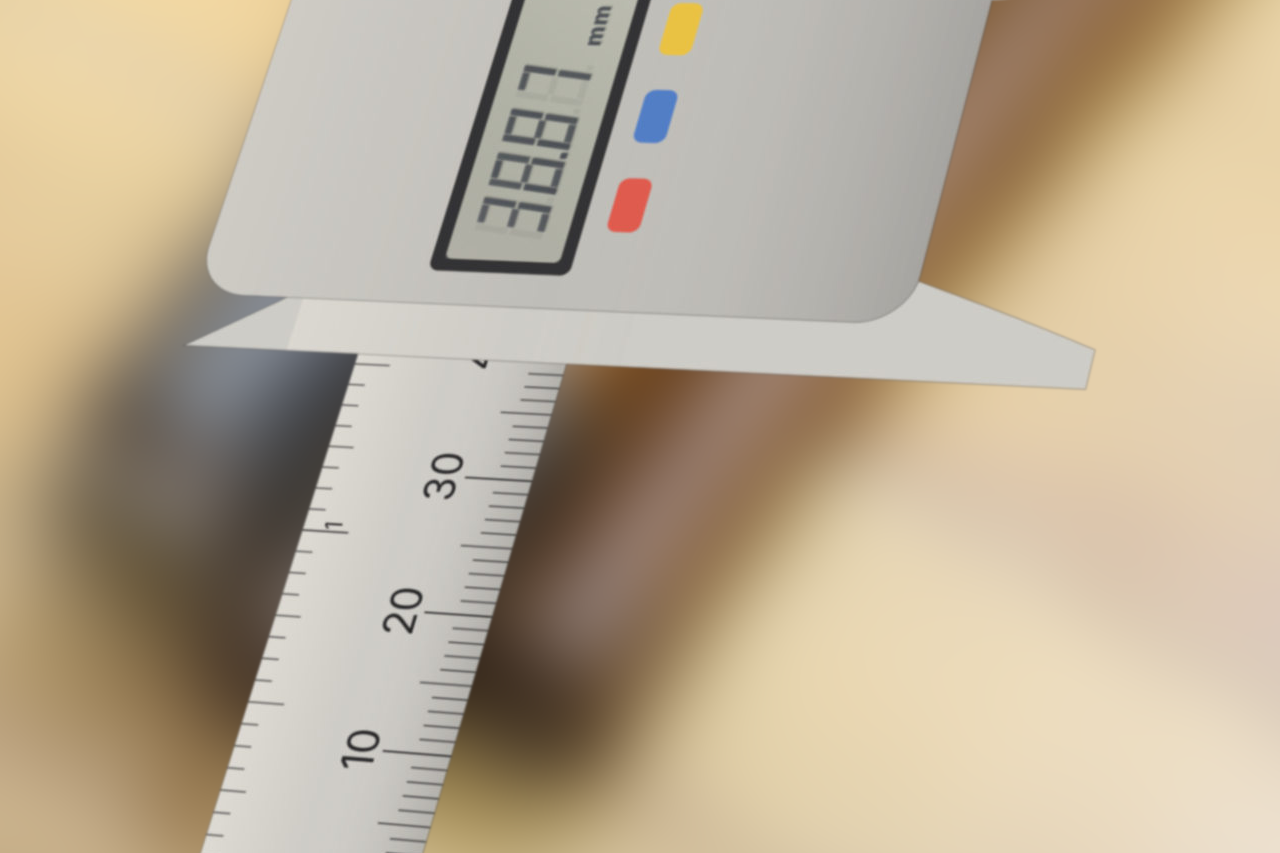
38.87 mm
